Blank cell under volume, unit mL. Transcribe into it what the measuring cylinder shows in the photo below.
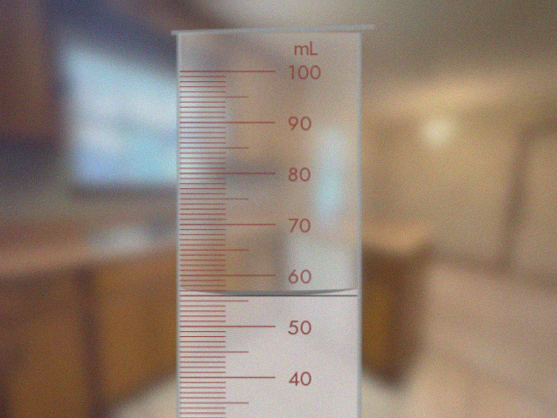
56 mL
